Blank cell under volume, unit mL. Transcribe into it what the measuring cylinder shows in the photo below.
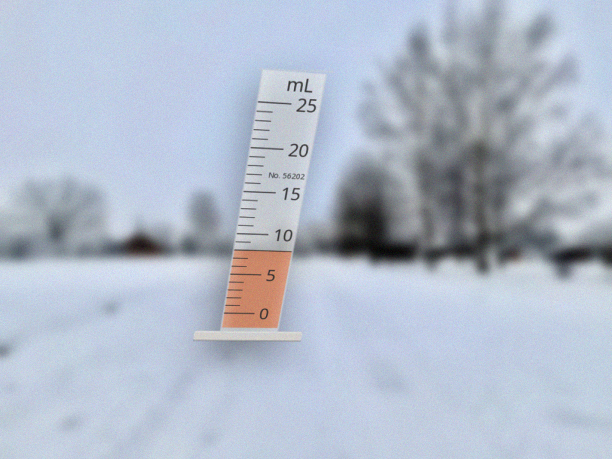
8 mL
